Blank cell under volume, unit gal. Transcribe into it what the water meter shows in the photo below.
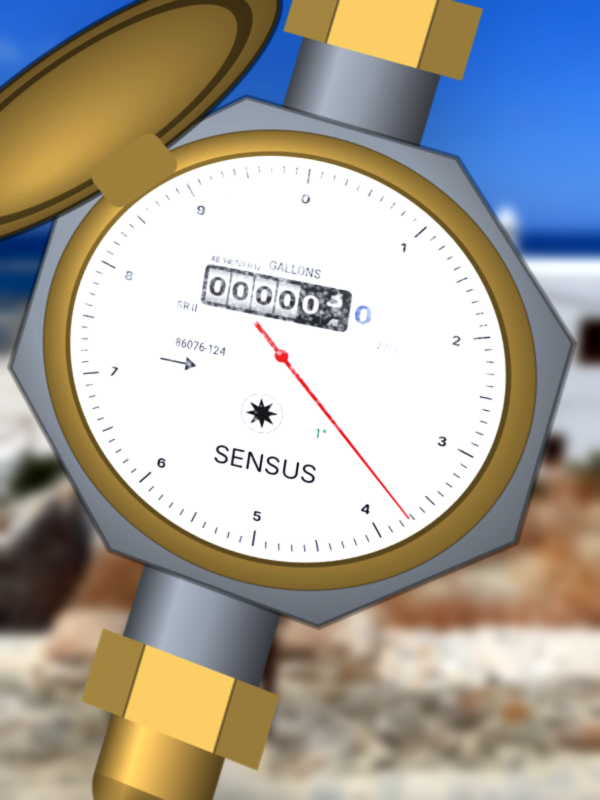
33.7 gal
